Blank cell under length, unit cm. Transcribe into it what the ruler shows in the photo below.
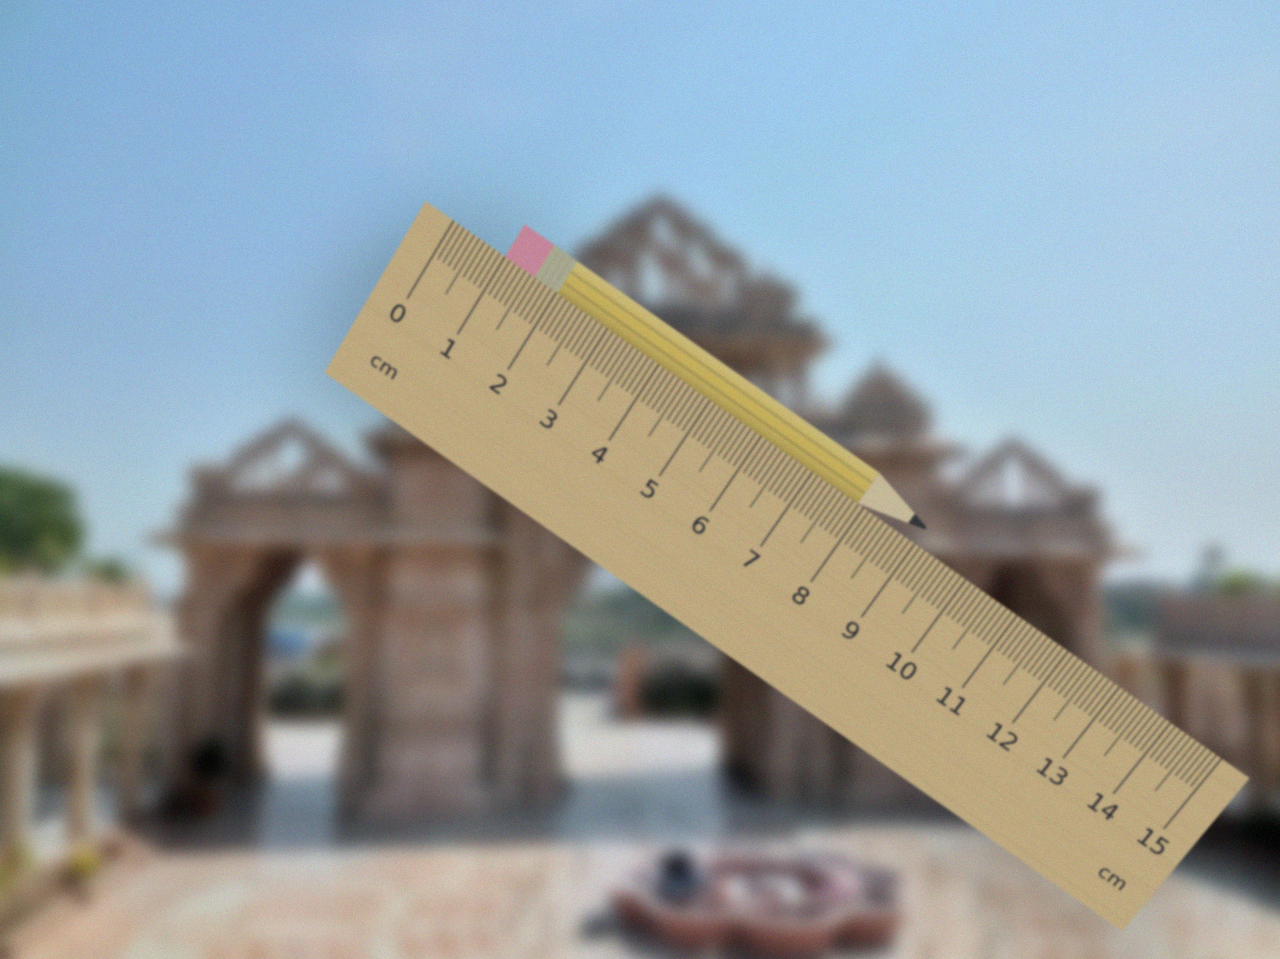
8 cm
